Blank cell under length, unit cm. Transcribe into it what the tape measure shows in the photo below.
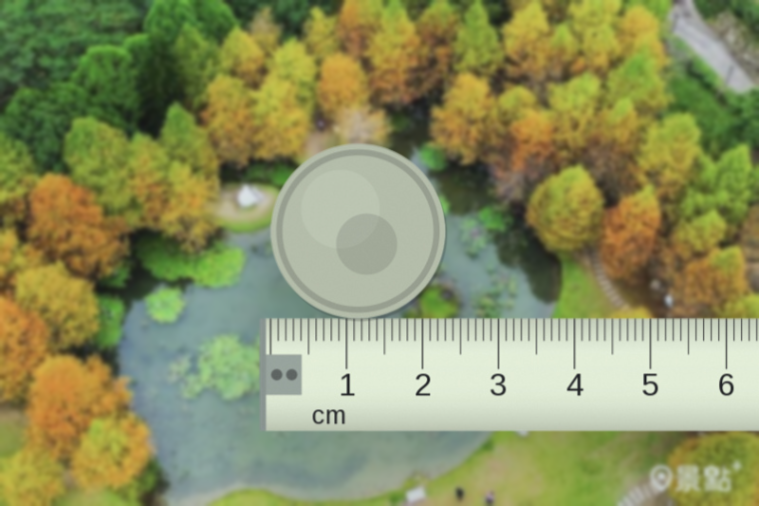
2.3 cm
